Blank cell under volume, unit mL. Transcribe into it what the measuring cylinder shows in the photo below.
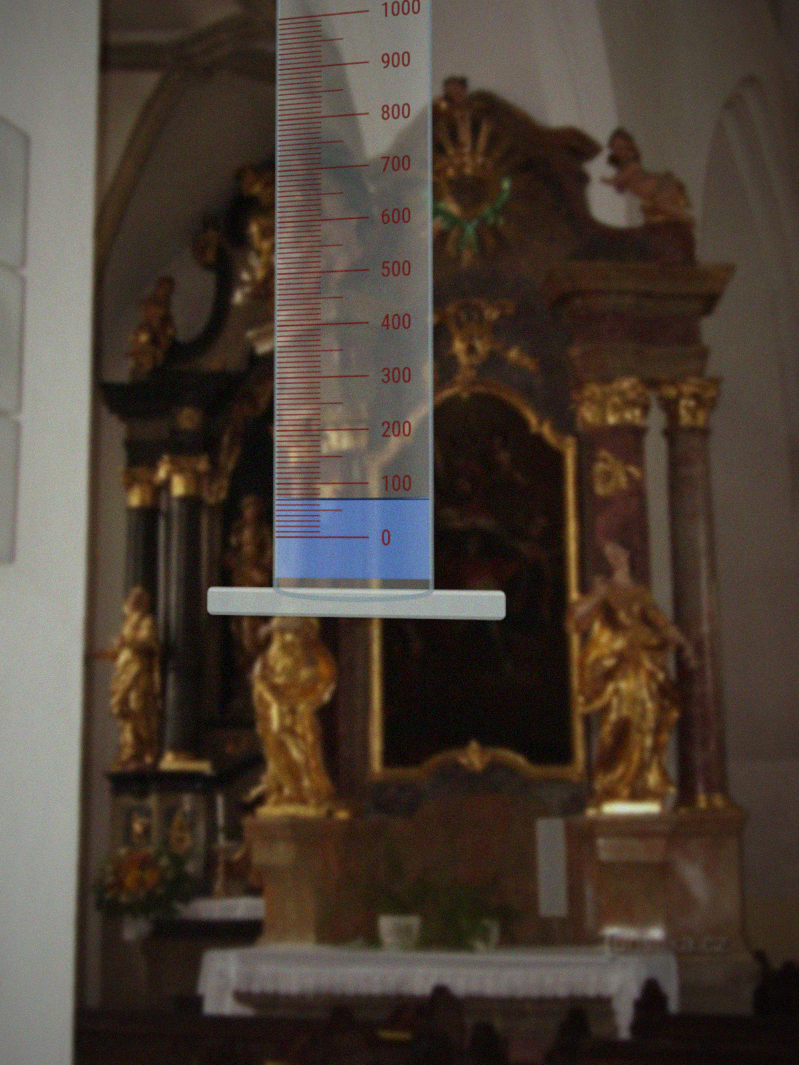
70 mL
